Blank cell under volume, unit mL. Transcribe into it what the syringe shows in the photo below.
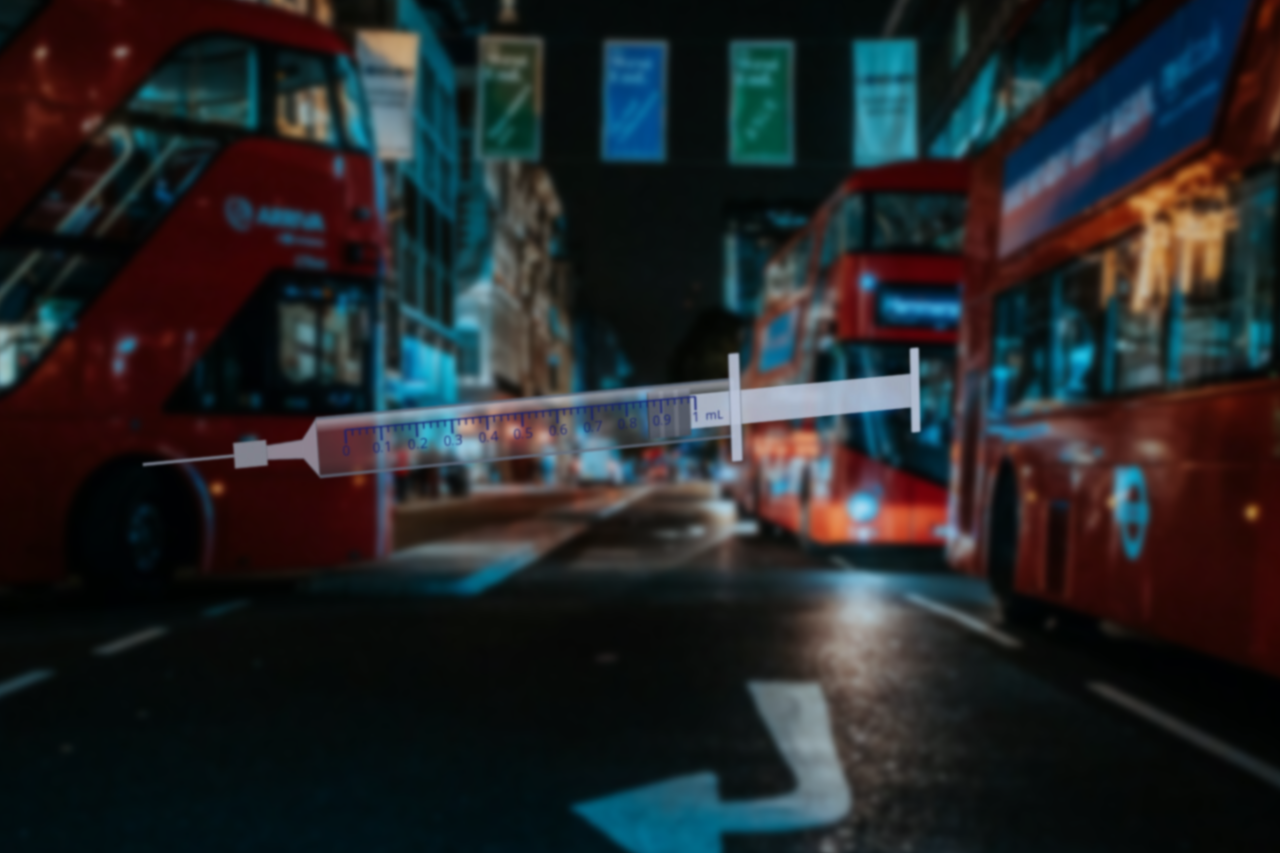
0.86 mL
